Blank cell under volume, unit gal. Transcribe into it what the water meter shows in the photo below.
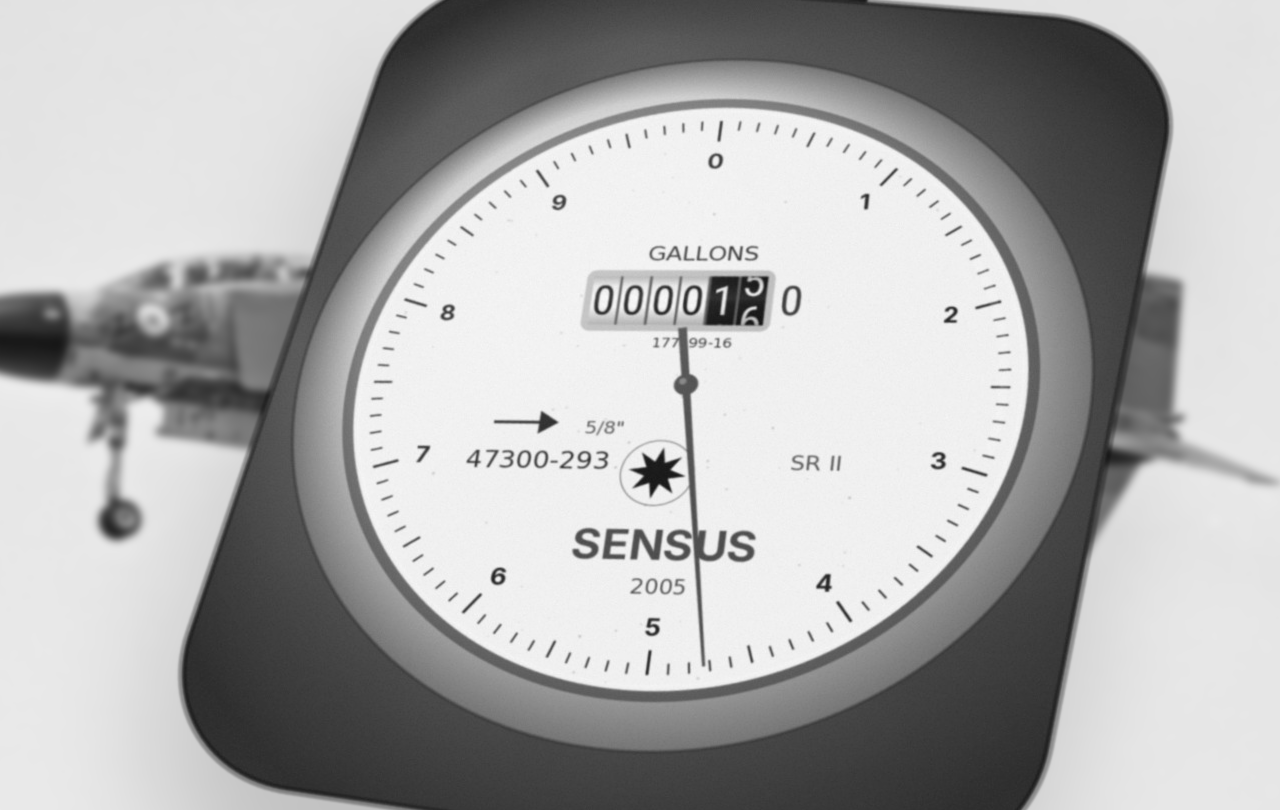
154.7 gal
